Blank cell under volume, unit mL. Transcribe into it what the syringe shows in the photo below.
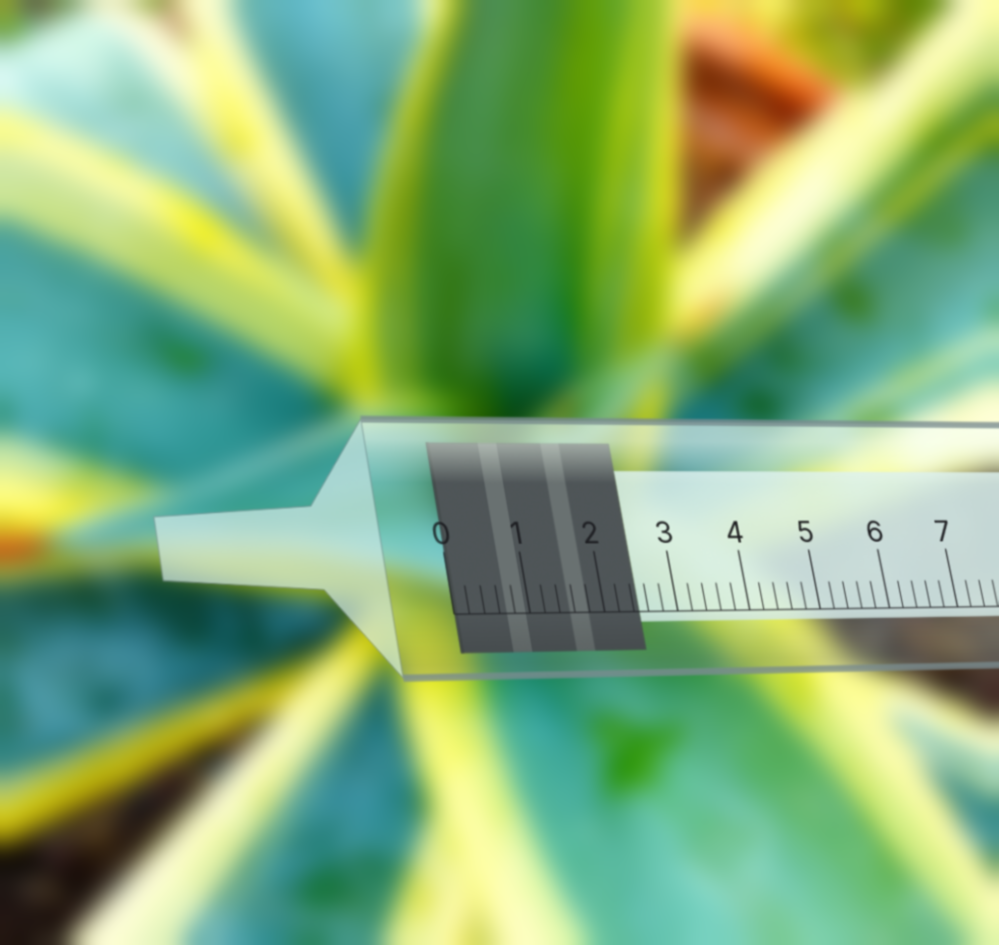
0 mL
